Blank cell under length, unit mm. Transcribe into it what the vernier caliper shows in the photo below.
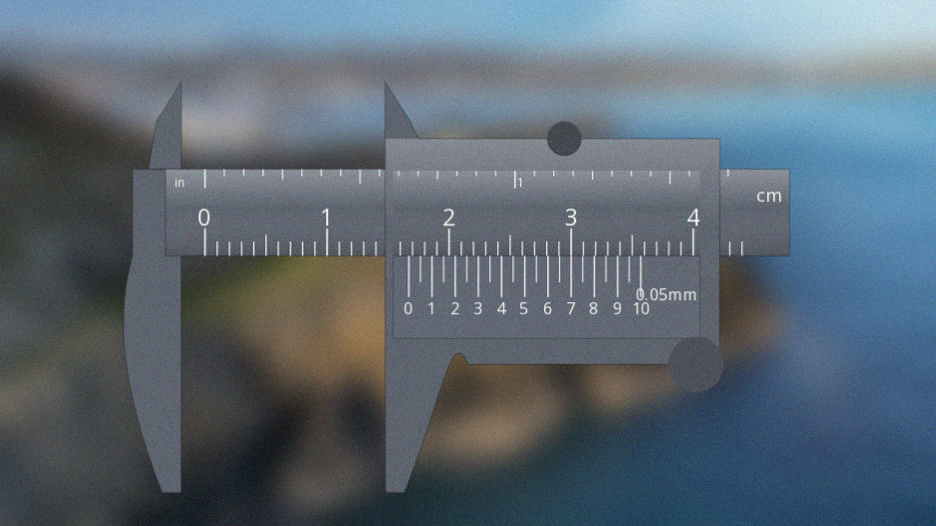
16.7 mm
